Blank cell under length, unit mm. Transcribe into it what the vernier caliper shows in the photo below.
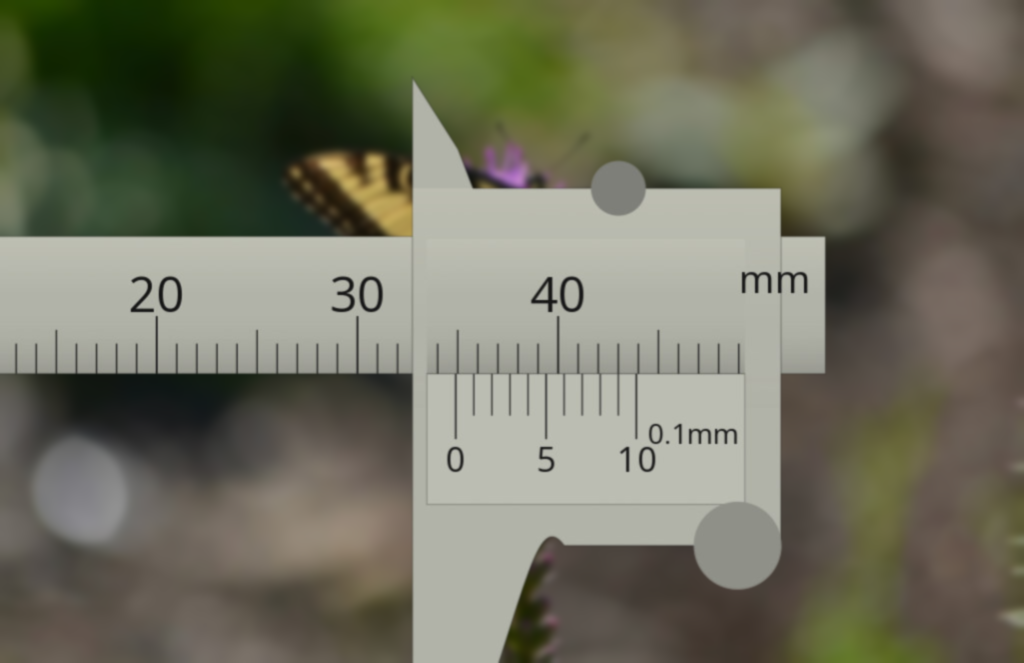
34.9 mm
